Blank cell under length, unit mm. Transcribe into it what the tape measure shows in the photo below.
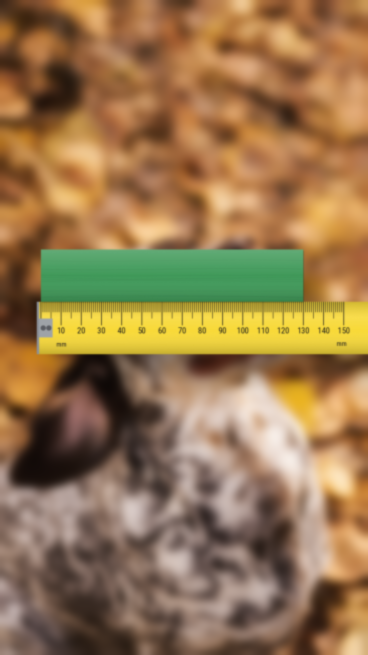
130 mm
